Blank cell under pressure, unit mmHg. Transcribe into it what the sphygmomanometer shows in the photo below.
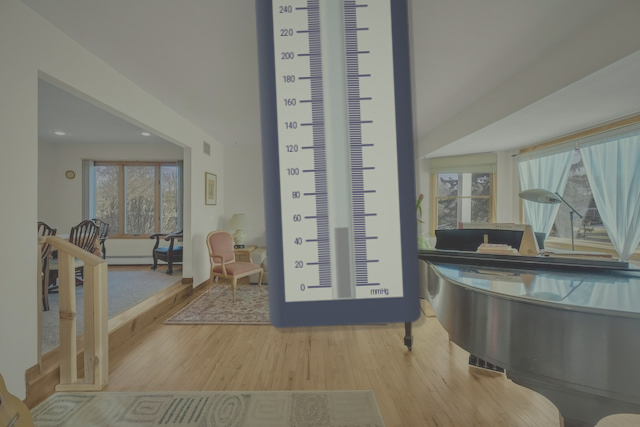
50 mmHg
